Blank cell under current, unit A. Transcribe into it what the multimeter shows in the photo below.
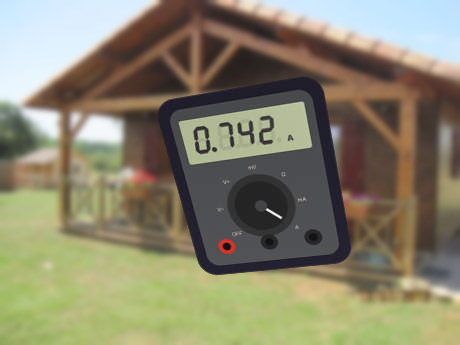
0.742 A
